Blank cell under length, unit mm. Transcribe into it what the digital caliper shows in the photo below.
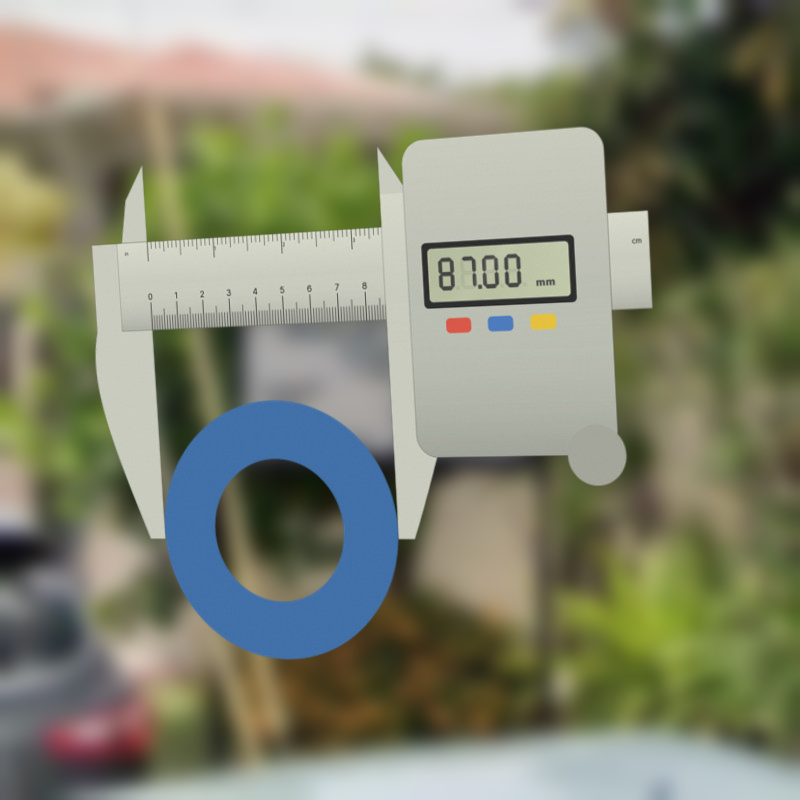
87.00 mm
